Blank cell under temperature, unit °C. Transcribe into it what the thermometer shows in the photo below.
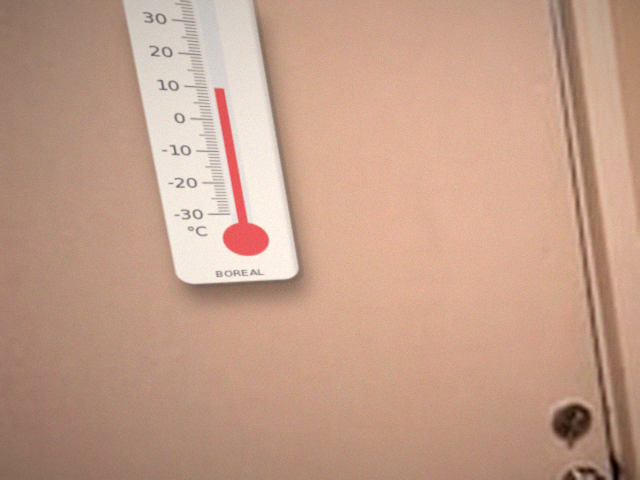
10 °C
